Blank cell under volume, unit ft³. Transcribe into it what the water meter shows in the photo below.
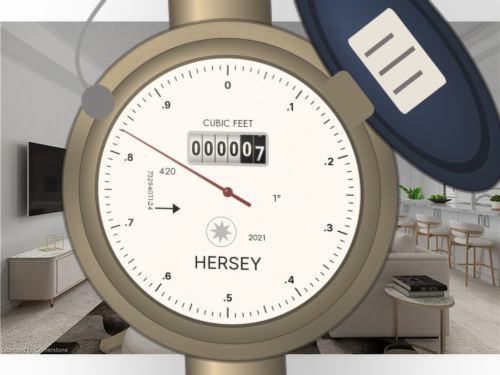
6.83 ft³
